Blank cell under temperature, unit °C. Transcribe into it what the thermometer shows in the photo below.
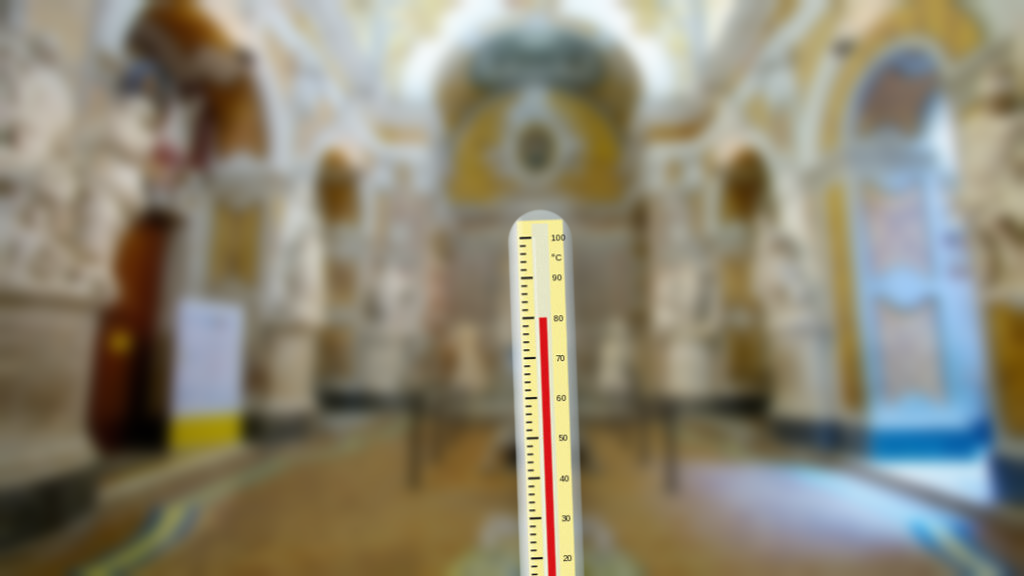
80 °C
